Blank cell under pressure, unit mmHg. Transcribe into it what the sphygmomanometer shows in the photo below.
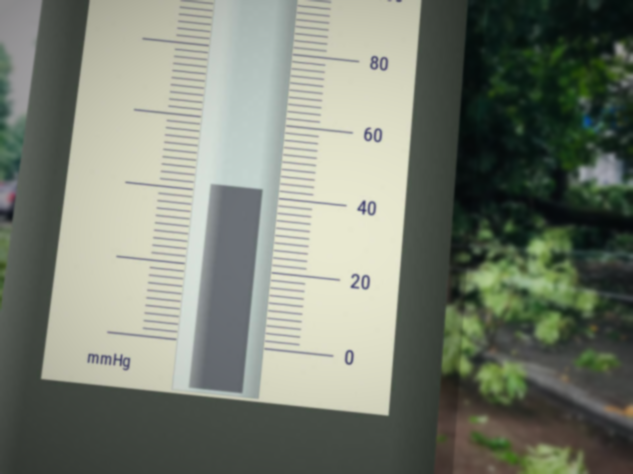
42 mmHg
